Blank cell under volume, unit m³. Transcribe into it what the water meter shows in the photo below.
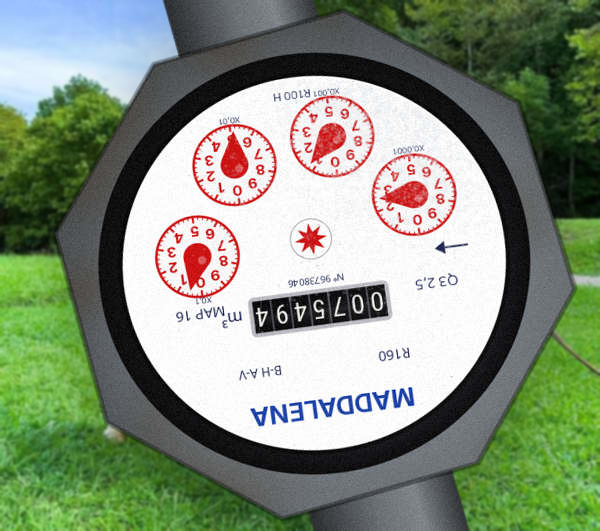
75494.0512 m³
